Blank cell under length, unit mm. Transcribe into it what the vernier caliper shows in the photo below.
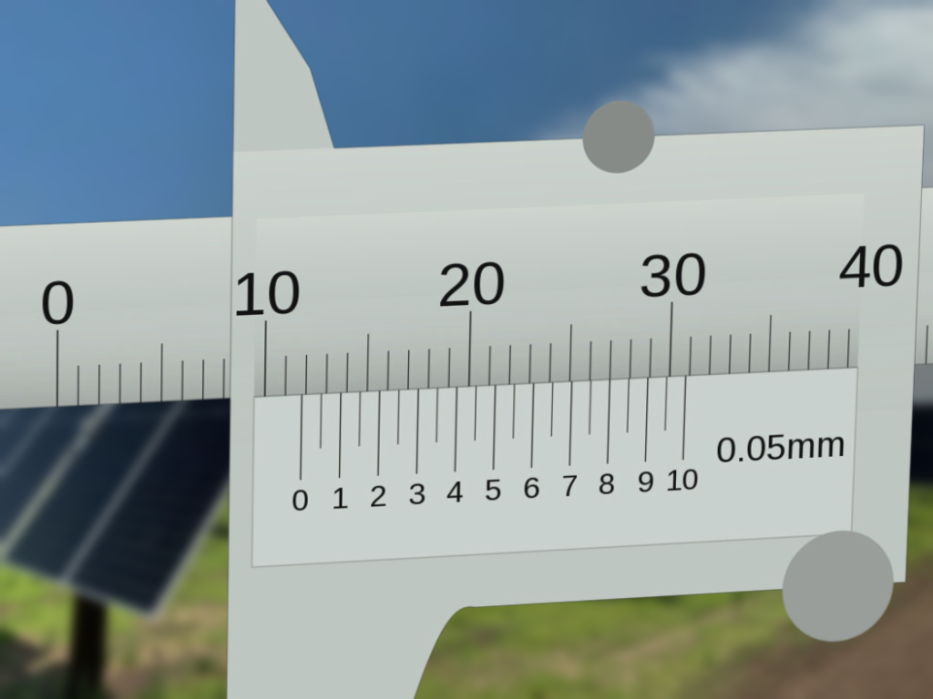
11.8 mm
